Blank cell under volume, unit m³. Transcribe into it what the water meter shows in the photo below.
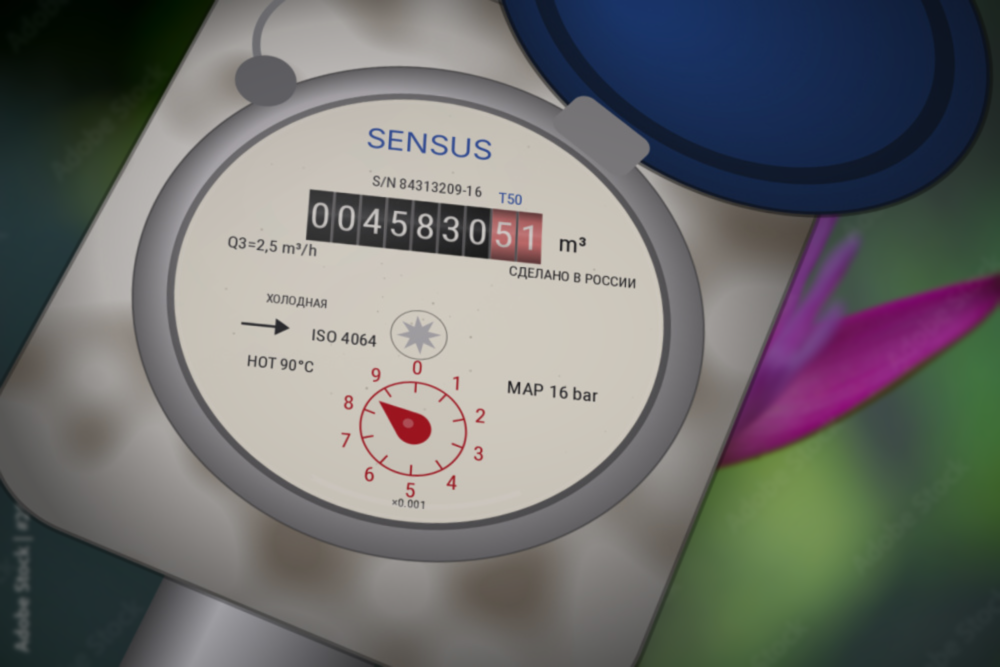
45830.518 m³
